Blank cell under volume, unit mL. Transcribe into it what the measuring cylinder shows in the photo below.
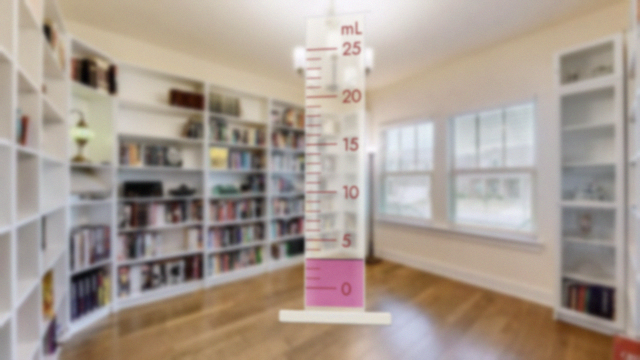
3 mL
